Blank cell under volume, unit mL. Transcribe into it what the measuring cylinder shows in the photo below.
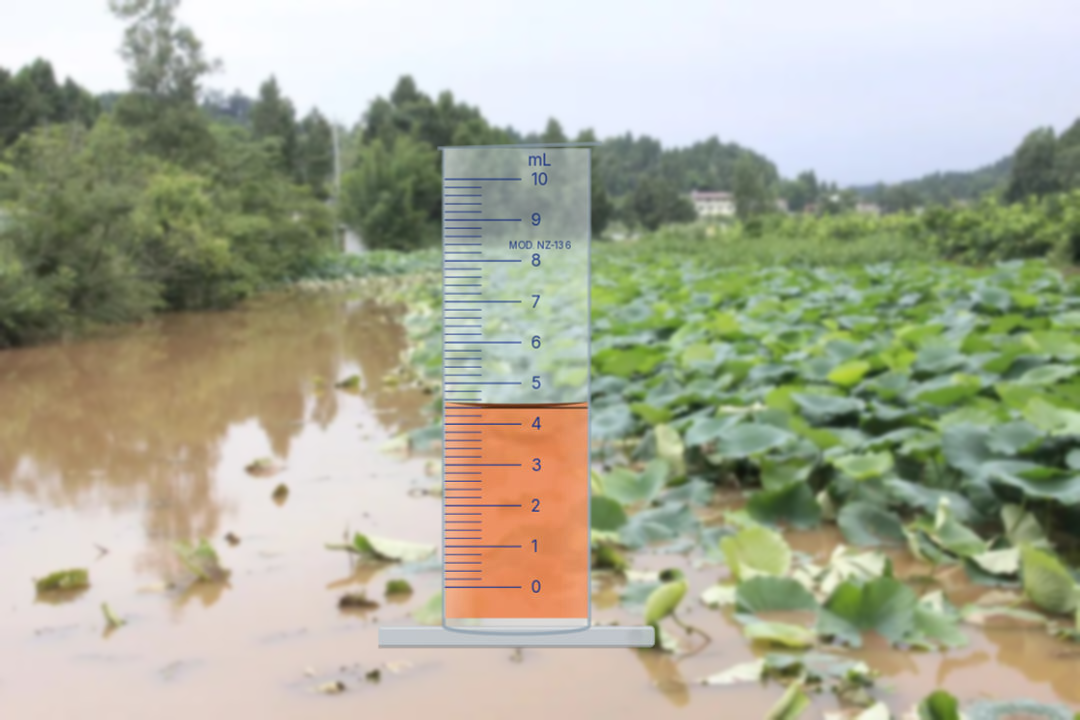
4.4 mL
